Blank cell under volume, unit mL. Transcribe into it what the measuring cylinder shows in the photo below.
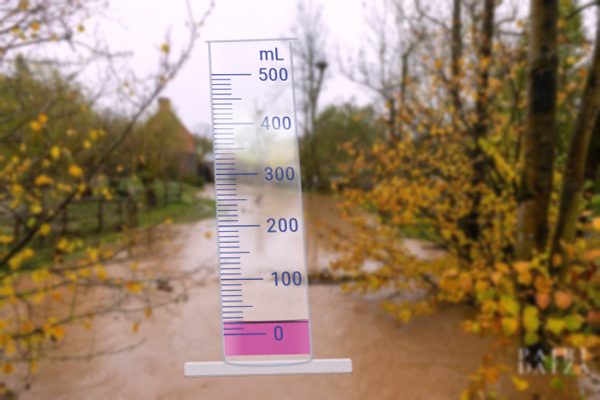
20 mL
